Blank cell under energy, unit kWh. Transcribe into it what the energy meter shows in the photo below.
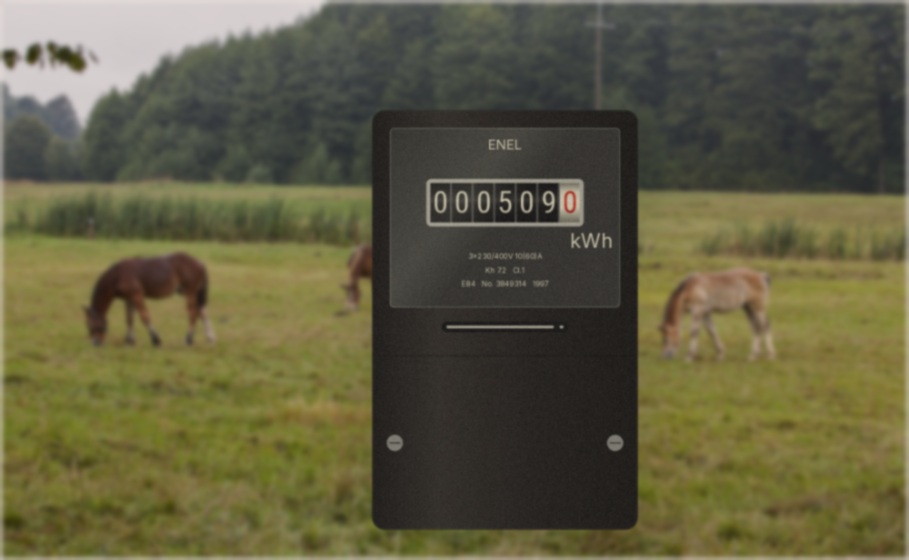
509.0 kWh
